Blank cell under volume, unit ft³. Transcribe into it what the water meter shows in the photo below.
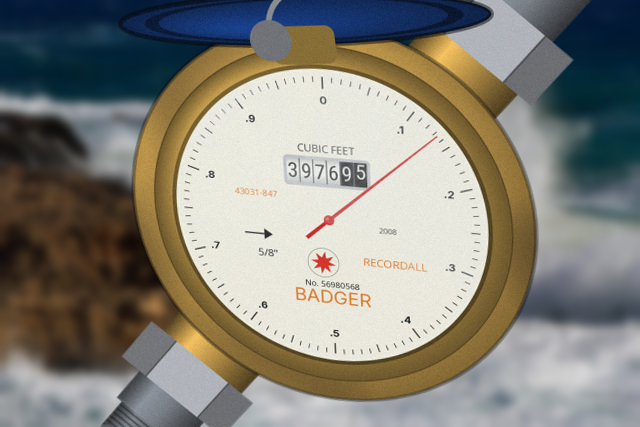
397695.13 ft³
